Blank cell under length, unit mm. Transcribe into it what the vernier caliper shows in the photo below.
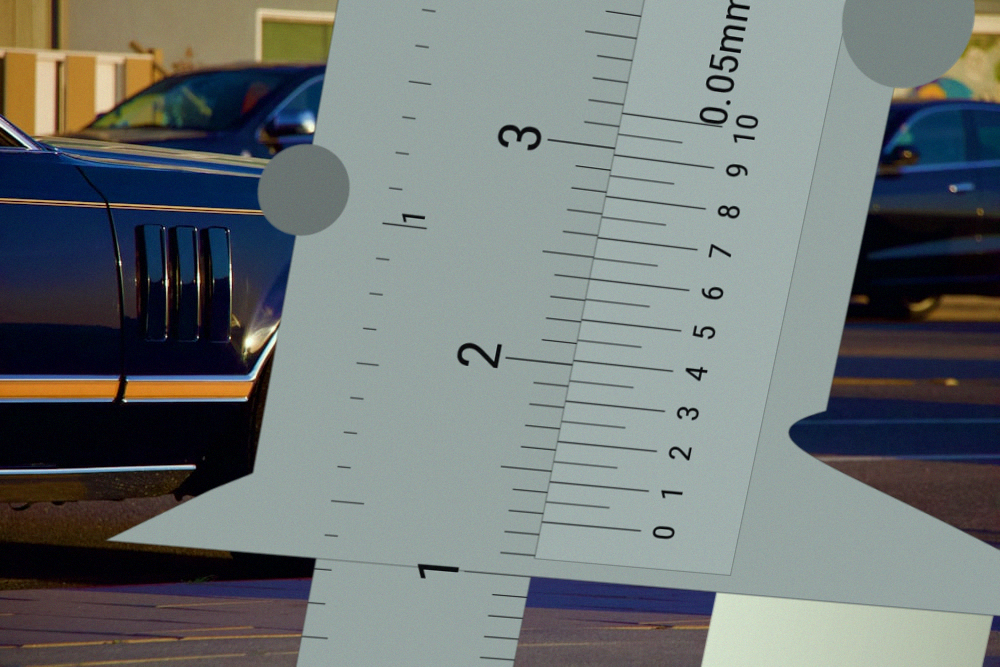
12.6 mm
